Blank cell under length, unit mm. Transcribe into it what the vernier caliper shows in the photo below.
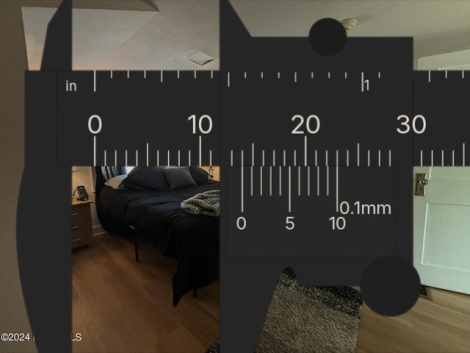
14.0 mm
